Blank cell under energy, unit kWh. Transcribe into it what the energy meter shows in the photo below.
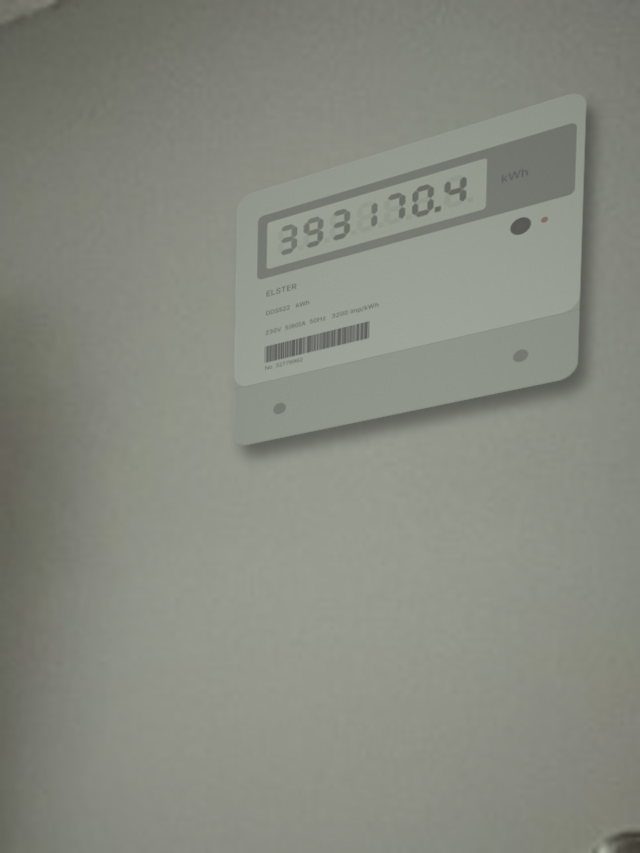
393170.4 kWh
